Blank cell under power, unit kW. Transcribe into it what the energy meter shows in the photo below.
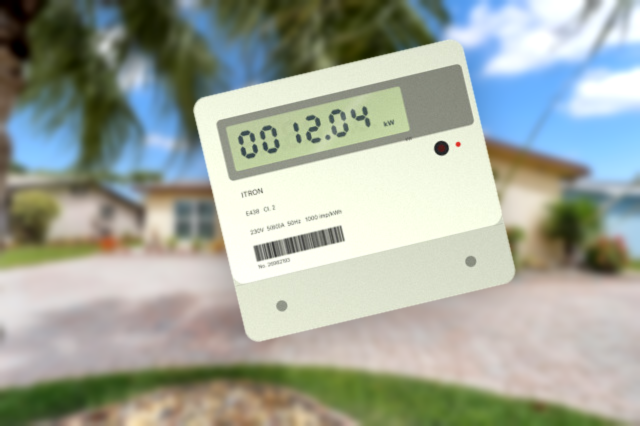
12.04 kW
